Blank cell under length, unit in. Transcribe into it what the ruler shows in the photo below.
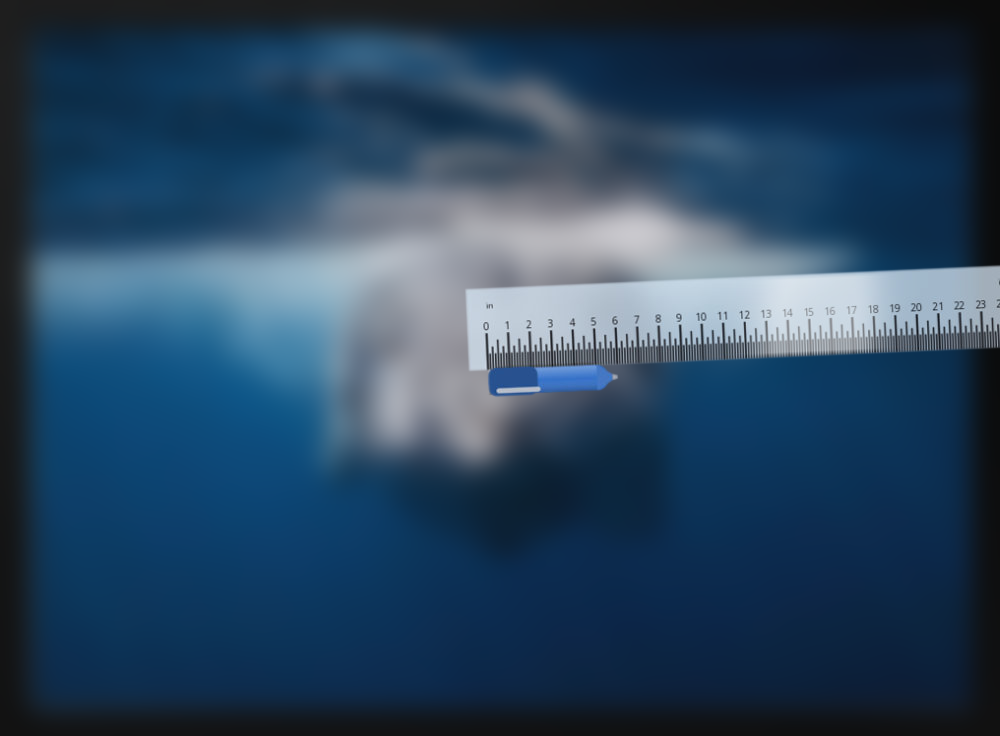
6 in
